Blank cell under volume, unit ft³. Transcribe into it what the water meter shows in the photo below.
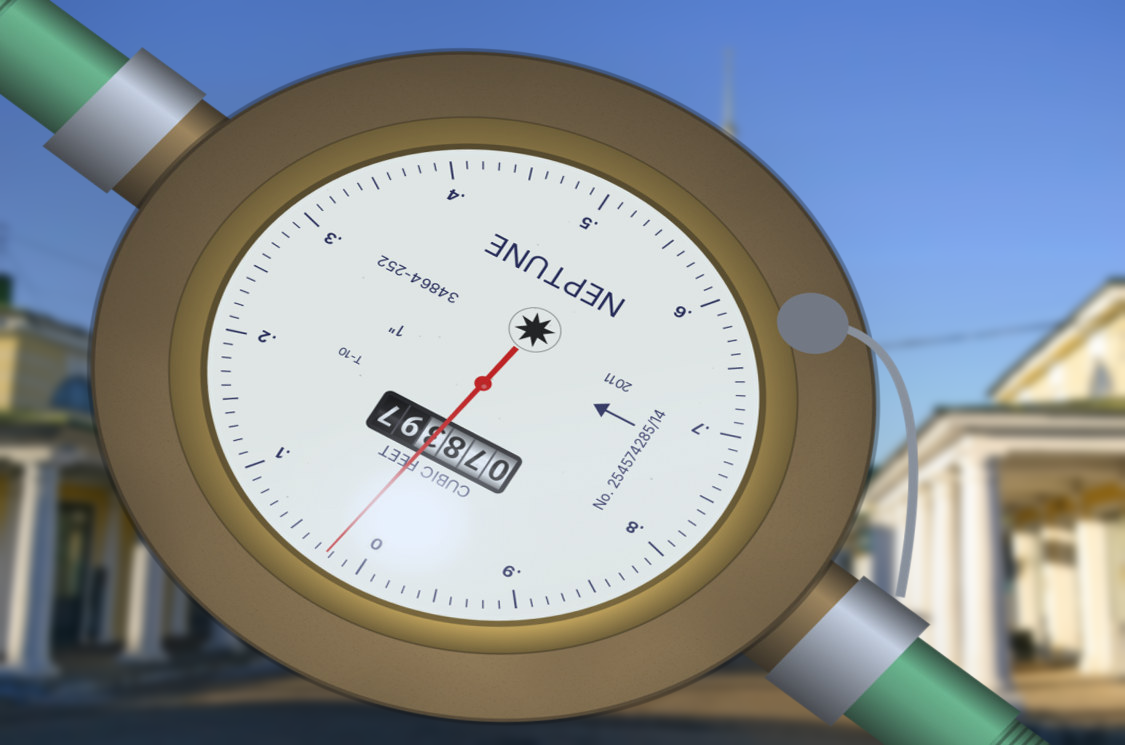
78397.02 ft³
